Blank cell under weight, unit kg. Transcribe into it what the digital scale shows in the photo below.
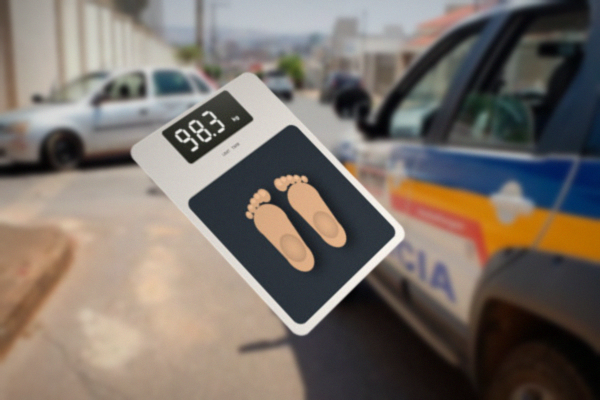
98.3 kg
